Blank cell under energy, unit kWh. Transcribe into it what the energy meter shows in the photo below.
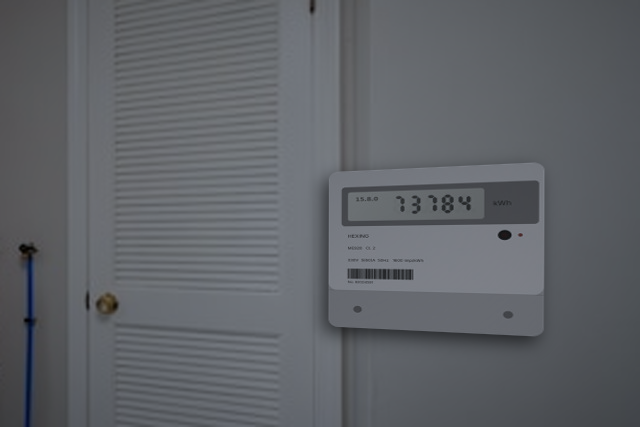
73784 kWh
